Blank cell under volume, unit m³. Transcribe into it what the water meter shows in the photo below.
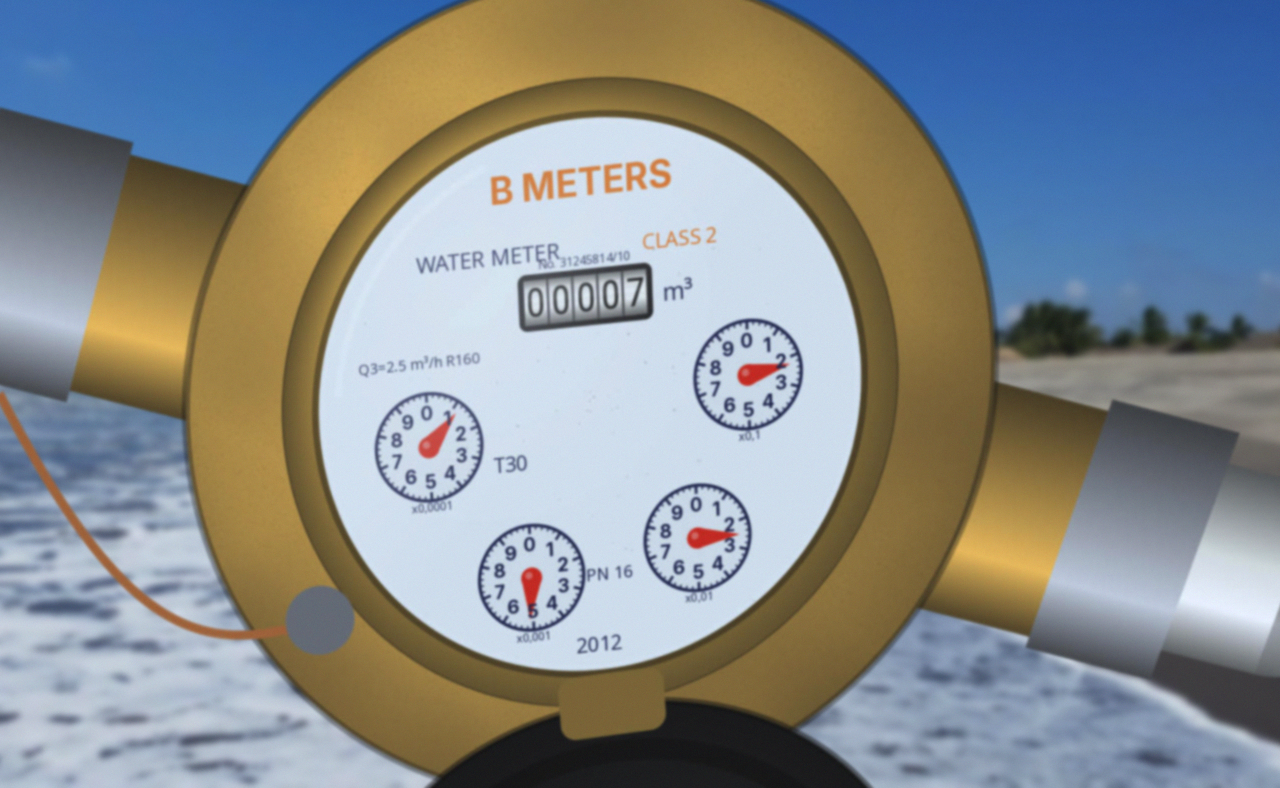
7.2251 m³
